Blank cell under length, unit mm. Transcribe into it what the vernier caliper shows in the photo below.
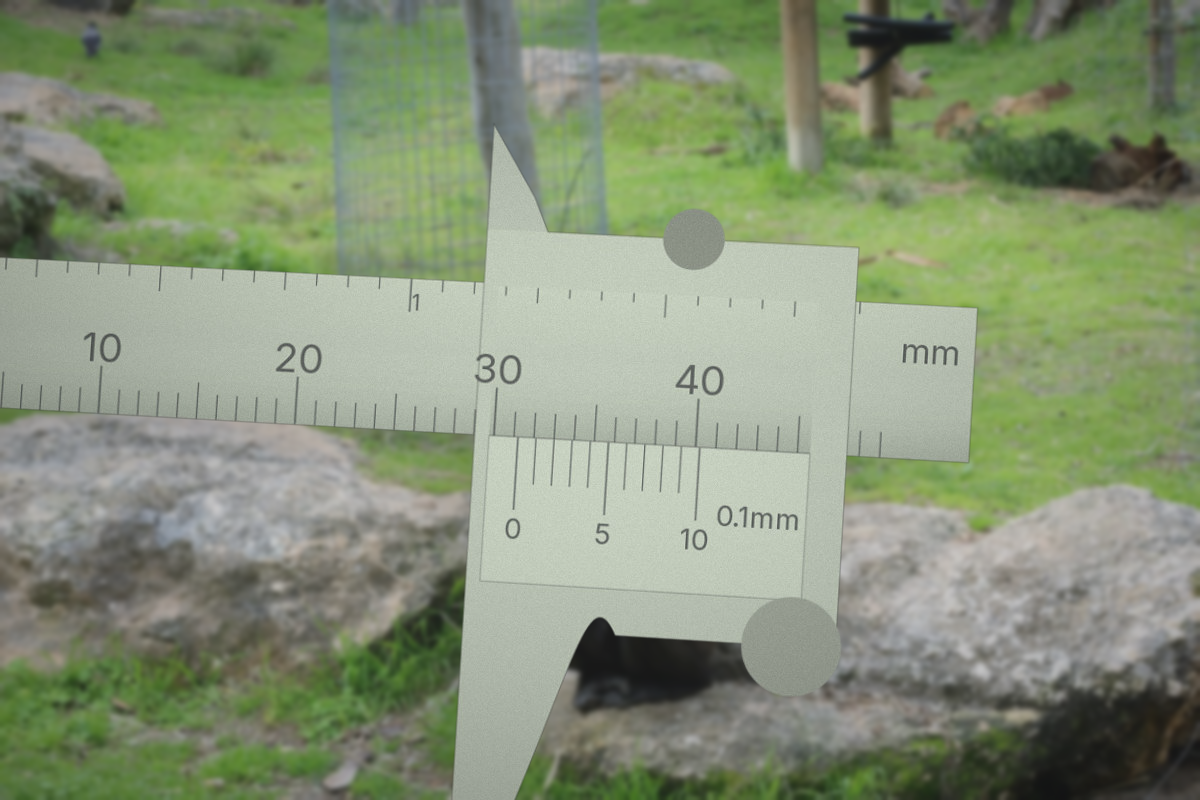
31.2 mm
